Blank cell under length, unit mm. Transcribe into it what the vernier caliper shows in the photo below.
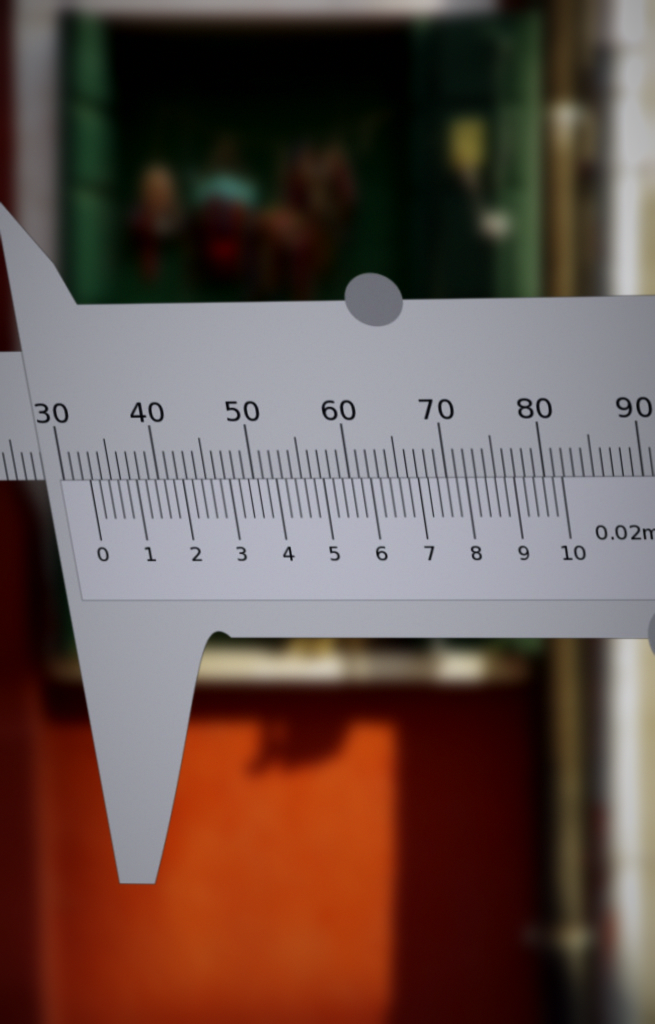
32.8 mm
